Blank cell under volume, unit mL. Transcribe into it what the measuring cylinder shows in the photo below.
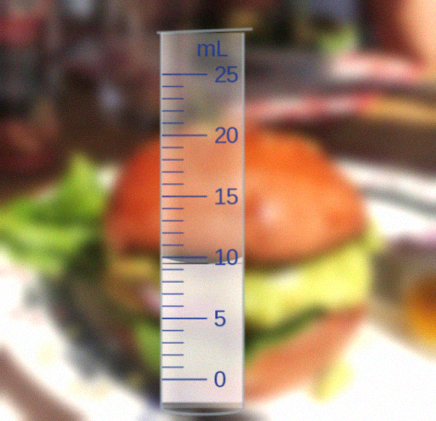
9.5 mL
